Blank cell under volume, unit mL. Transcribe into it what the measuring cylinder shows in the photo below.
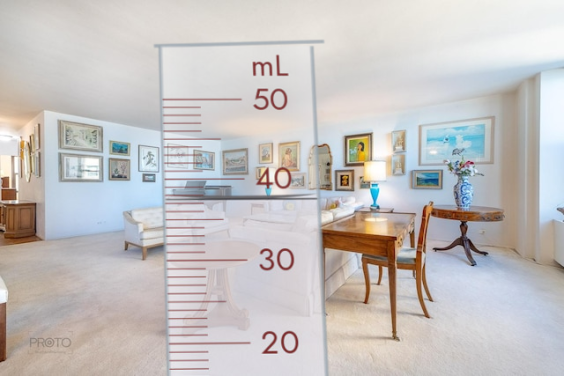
37.5 mL
